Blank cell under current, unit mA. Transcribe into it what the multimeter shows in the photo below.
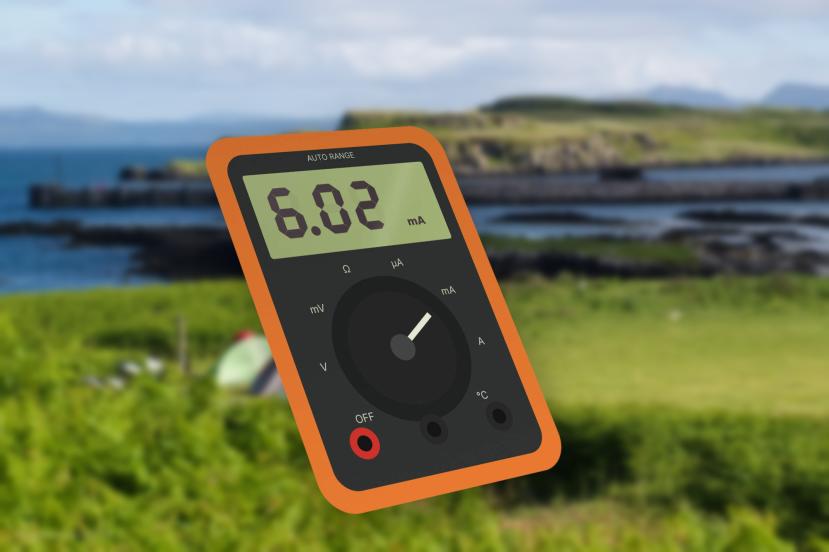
6.02 mA
